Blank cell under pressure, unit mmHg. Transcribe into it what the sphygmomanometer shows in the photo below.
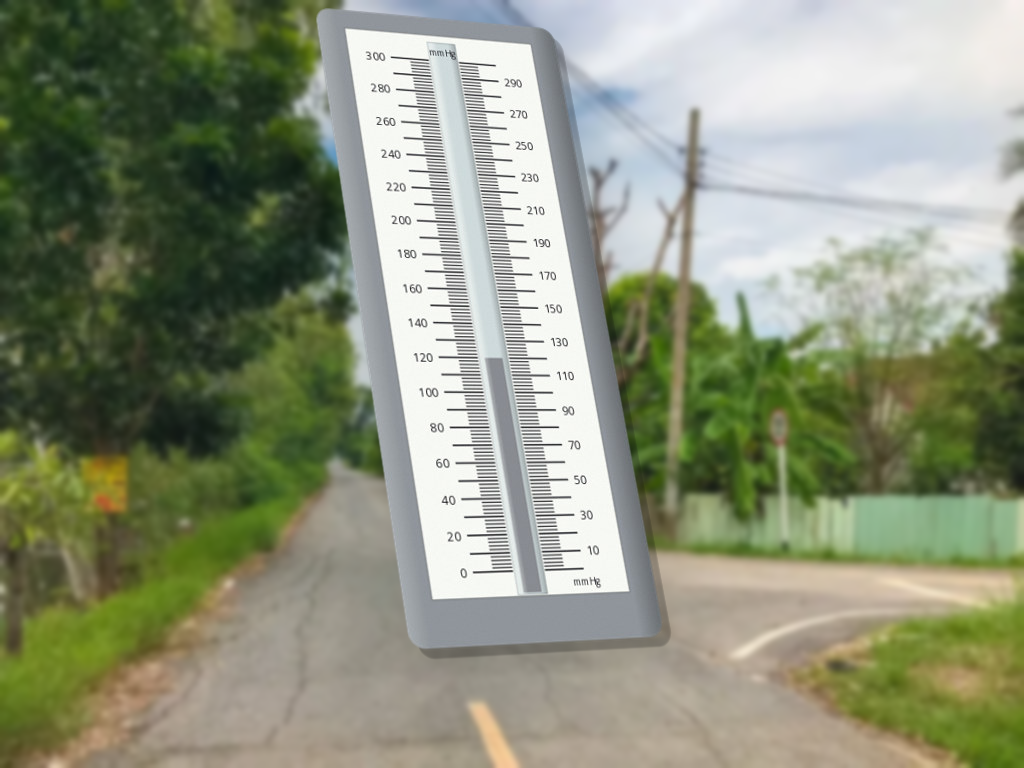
120 mmHg
